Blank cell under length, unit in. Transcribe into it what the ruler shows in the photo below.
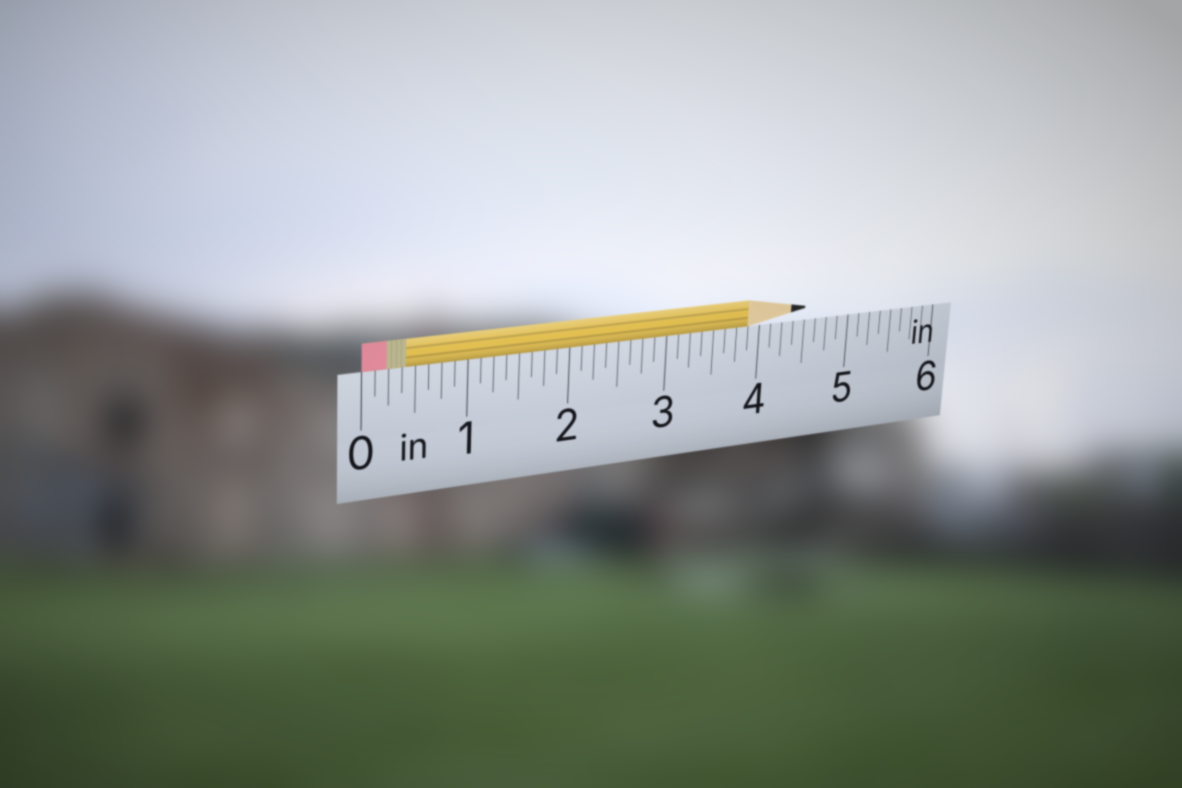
4.5 in
